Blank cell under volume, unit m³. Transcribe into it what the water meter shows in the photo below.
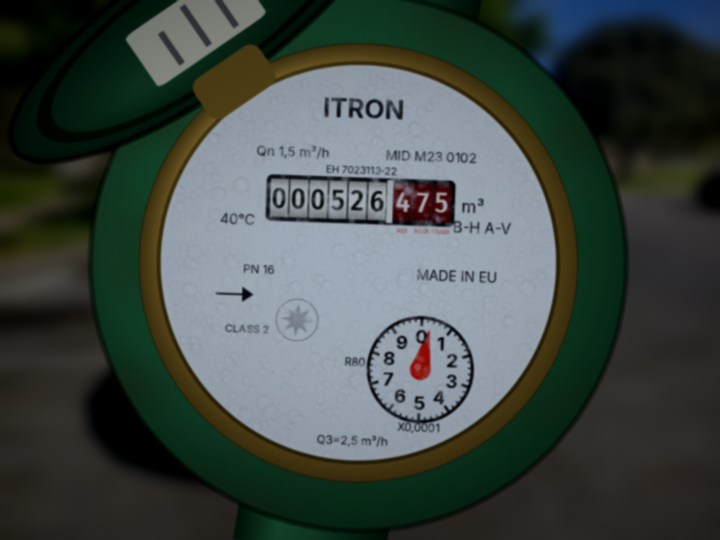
526.4750 m³
